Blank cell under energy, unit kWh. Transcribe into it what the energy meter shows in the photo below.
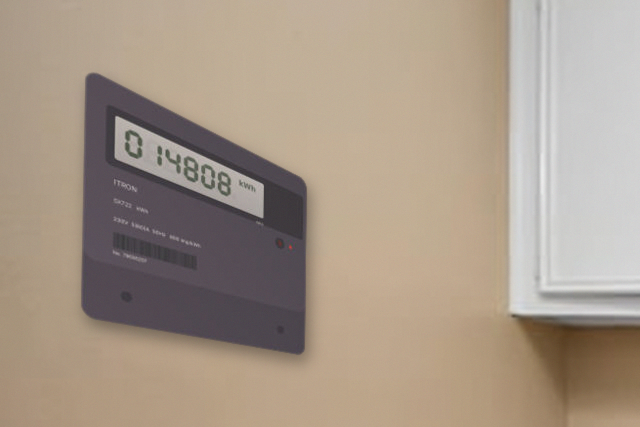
14808 kWh
